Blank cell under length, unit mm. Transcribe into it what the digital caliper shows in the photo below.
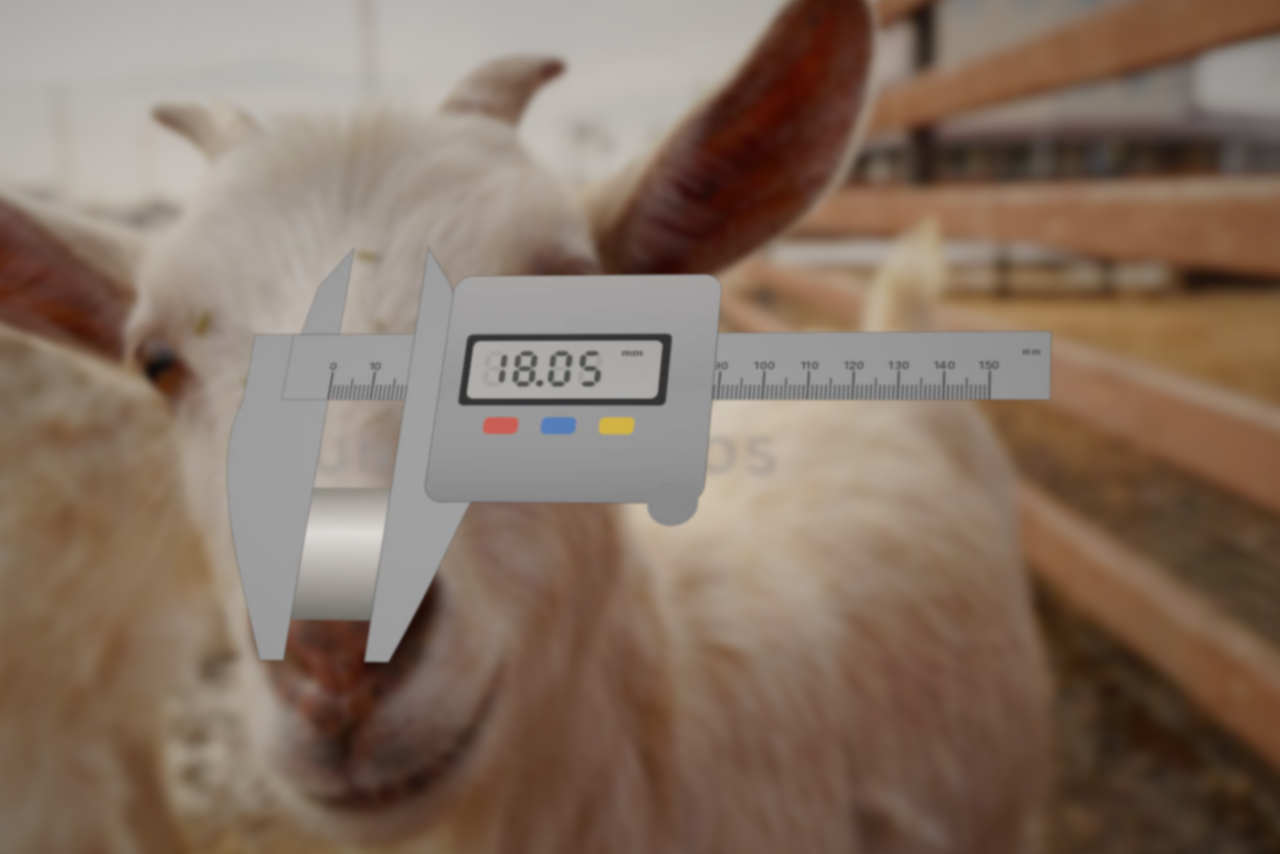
18.05 mm
